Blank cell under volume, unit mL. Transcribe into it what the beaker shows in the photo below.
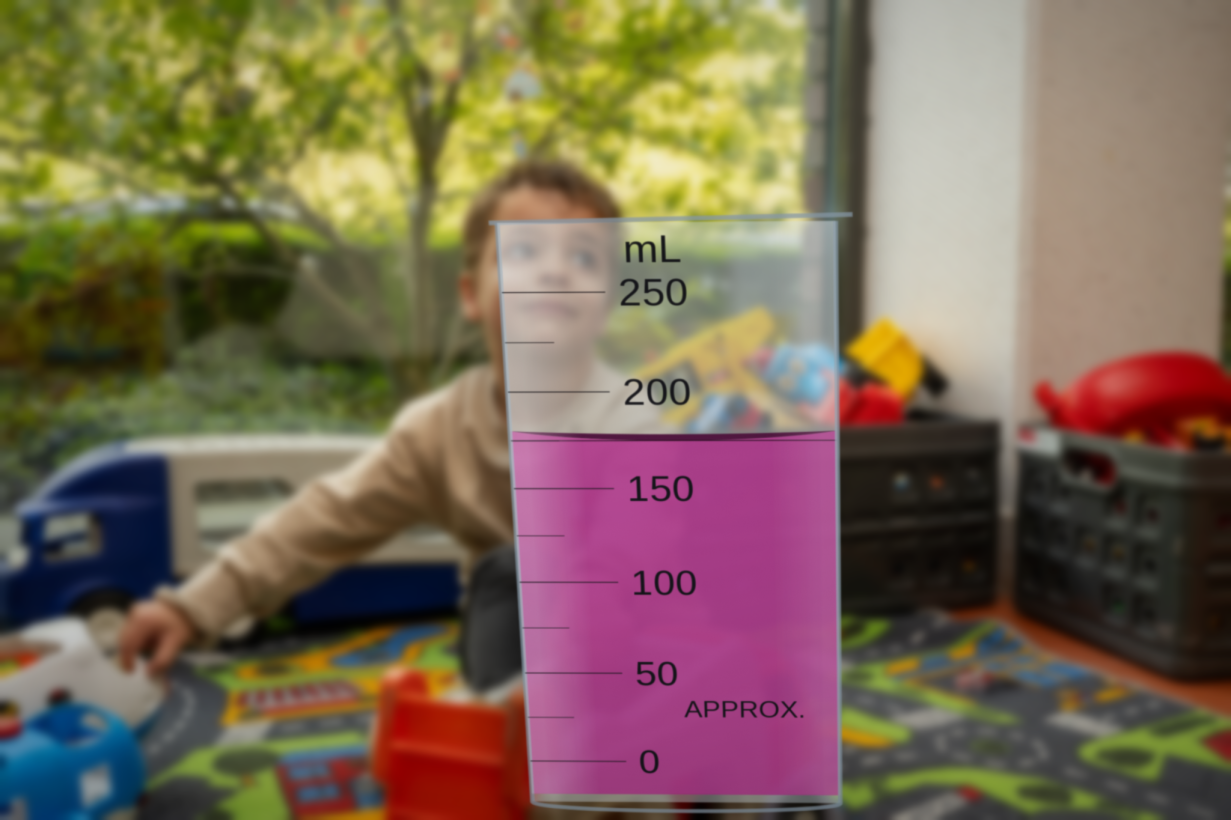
175 mL
